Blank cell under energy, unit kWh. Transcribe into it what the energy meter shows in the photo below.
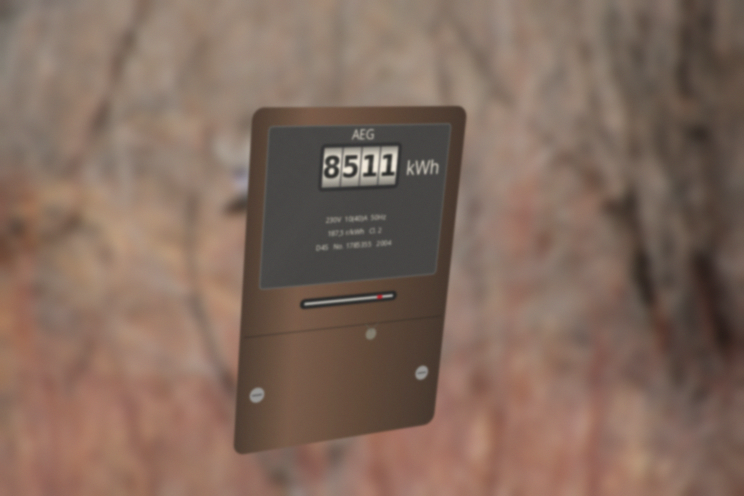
8511 kWh
